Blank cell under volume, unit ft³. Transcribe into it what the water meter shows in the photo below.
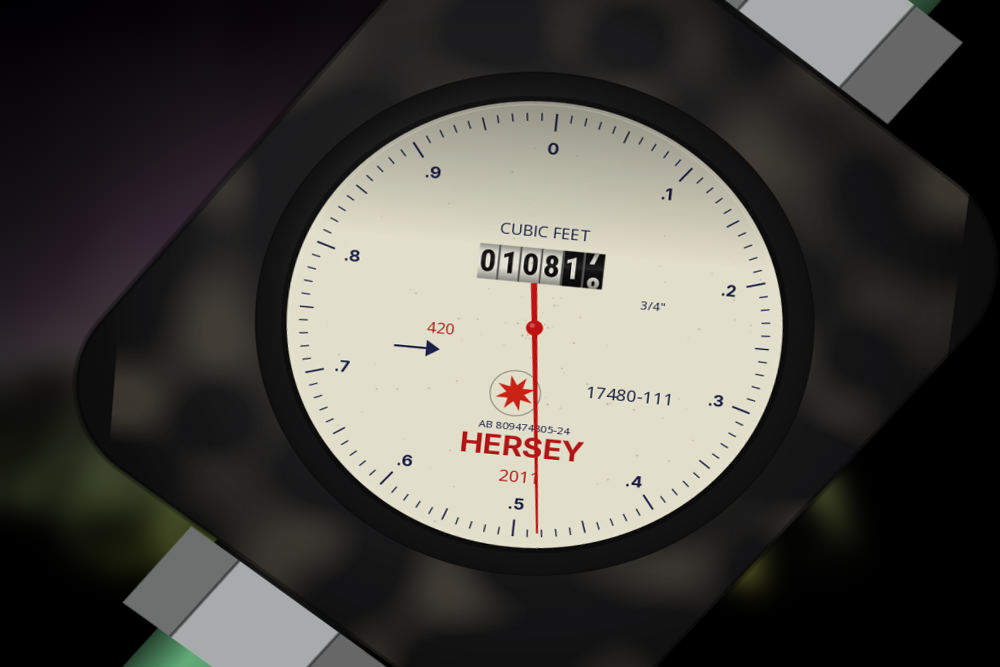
10817.48 ft³
